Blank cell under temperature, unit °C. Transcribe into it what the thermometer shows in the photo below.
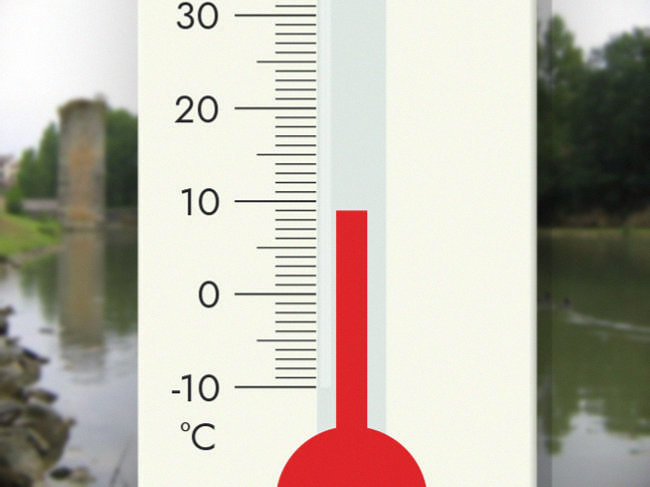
9 °C
